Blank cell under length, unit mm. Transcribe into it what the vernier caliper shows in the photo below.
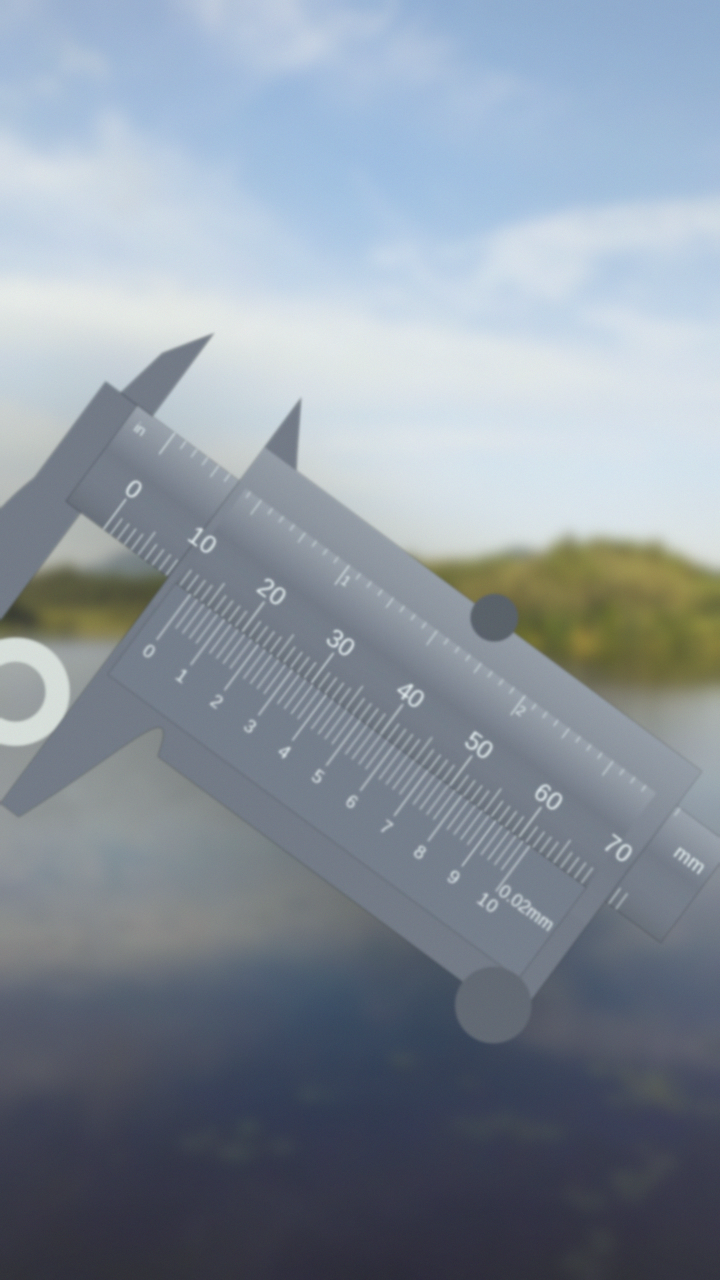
12.6 mm
